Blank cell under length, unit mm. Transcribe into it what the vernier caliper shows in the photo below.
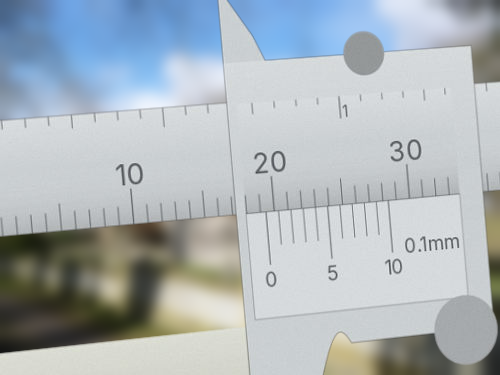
19.4 mm
